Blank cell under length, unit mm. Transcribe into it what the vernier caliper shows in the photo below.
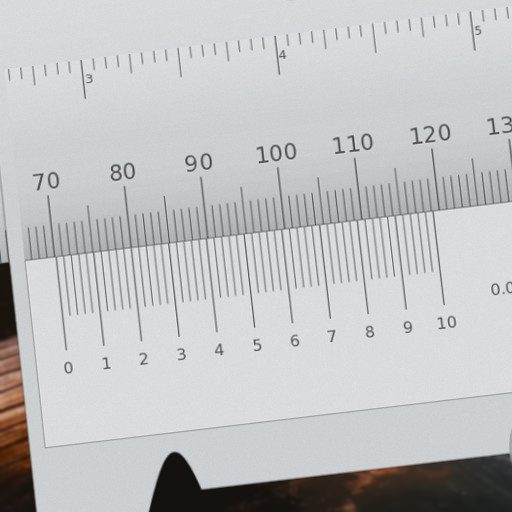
70.2 mm
